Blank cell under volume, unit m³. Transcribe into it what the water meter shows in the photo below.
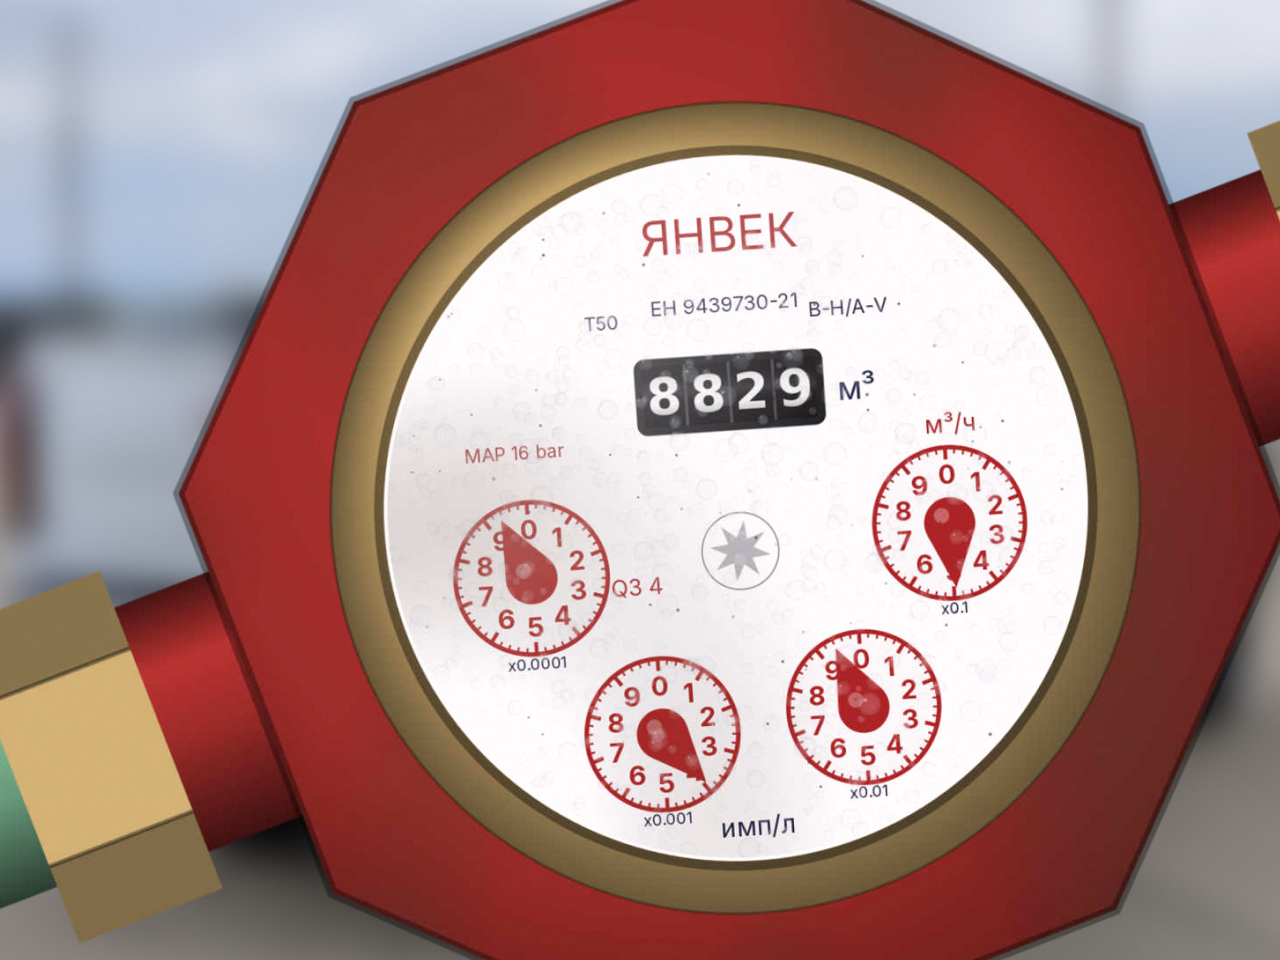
8829.4939 m³
